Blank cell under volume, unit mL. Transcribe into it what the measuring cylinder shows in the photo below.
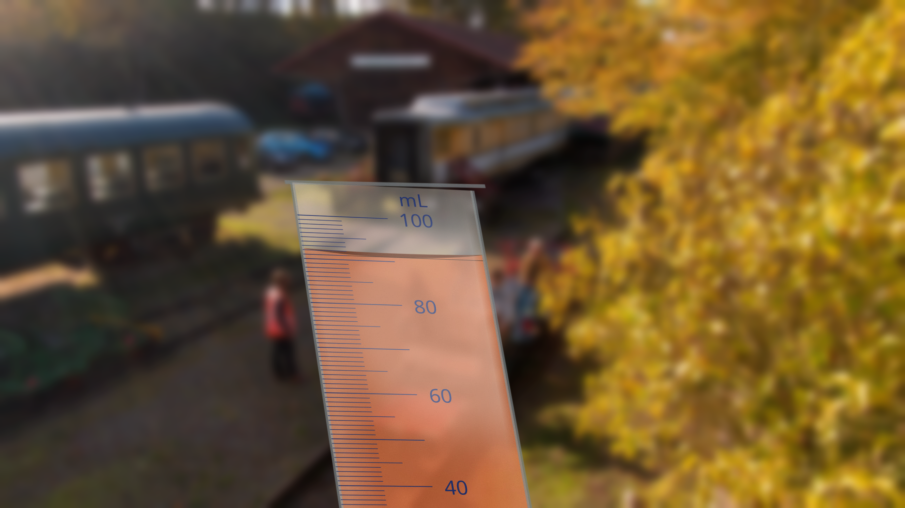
91 mL
